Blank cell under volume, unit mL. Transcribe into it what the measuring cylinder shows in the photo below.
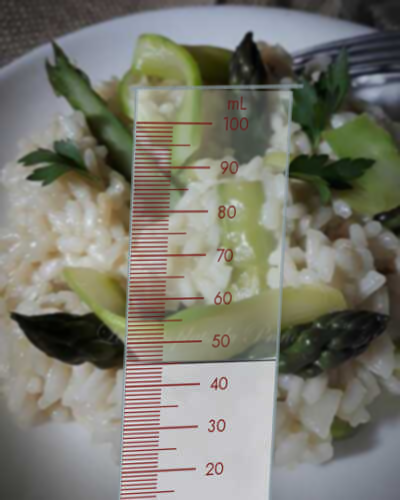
45 mL
